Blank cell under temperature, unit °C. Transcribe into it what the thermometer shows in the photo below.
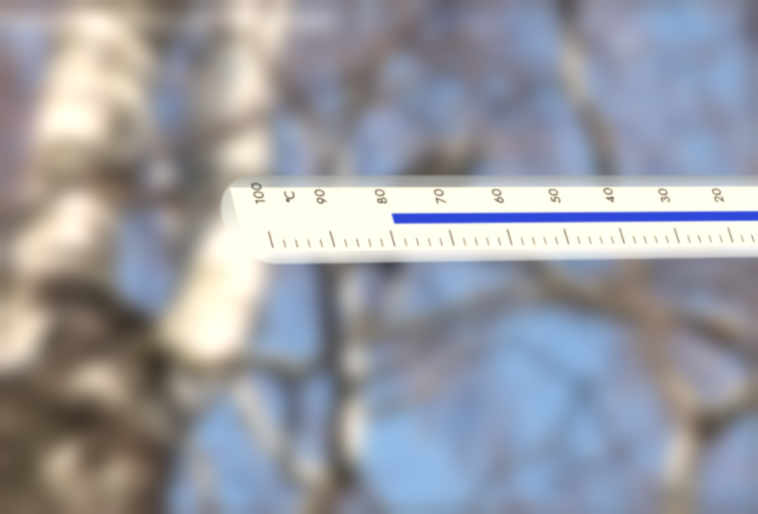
79 °C
